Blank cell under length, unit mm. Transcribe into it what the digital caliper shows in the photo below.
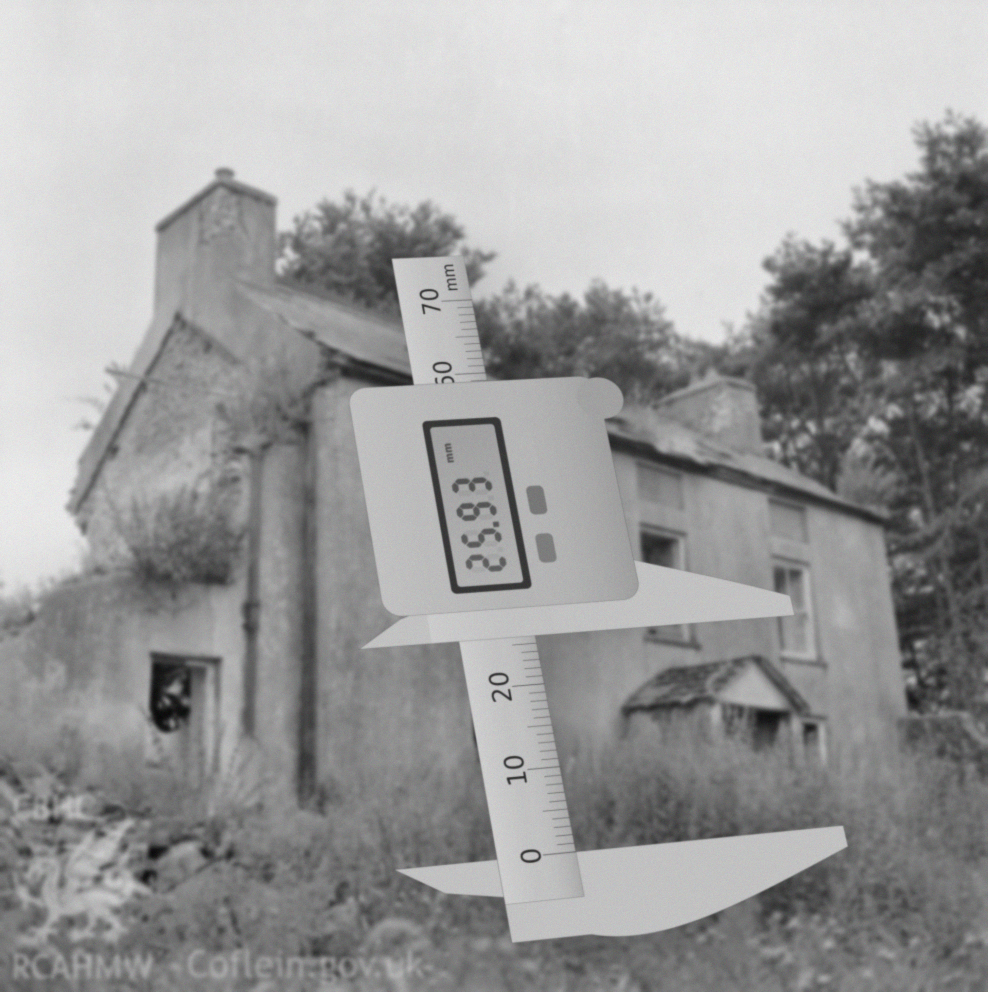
25.93 mm
